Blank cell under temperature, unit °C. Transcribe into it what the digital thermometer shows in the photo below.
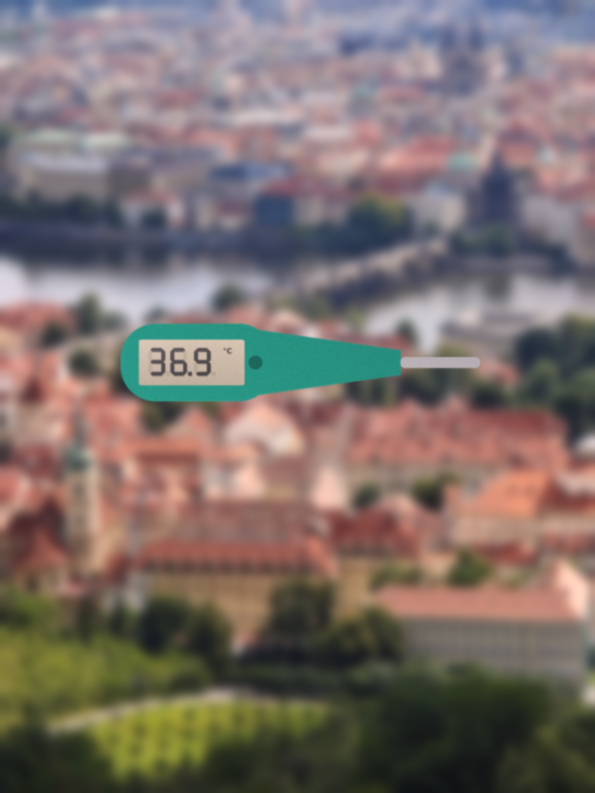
36.9 °C
